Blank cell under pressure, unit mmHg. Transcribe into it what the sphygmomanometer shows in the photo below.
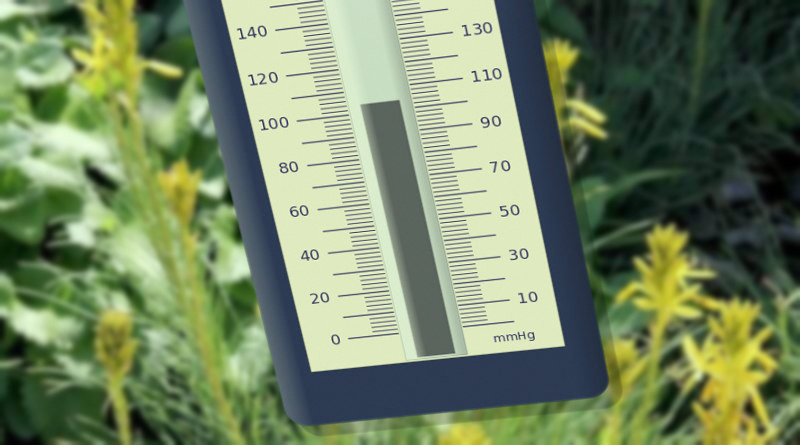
104 mmHg
